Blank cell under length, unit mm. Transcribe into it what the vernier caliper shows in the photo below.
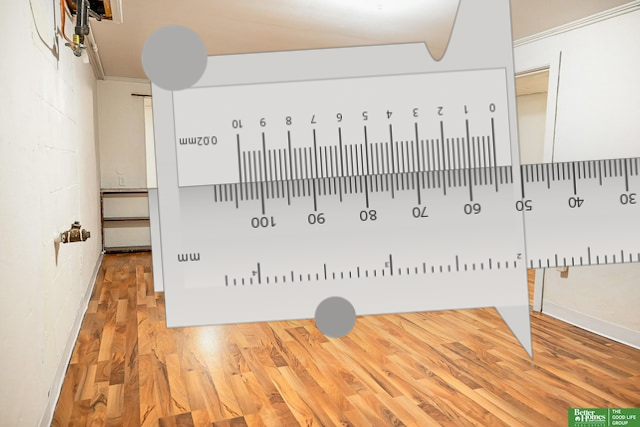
55.0 mm
